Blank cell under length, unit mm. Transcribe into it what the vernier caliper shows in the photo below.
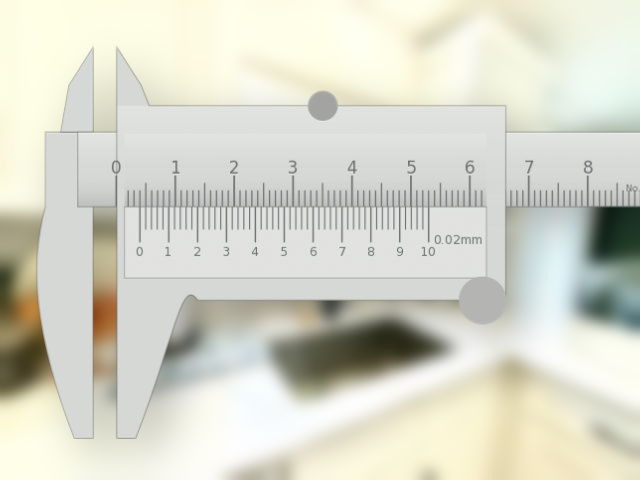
4.0 mm
